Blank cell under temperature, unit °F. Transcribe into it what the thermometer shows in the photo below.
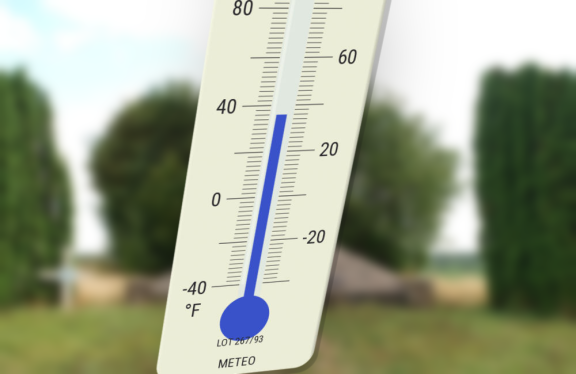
36 °F
